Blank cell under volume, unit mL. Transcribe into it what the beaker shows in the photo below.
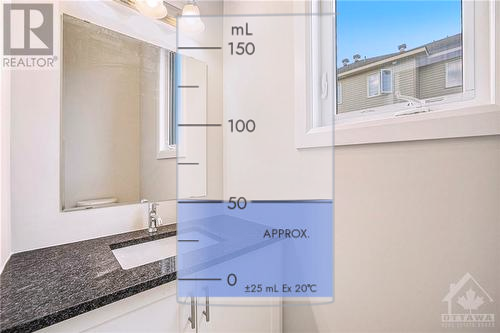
50 mL
